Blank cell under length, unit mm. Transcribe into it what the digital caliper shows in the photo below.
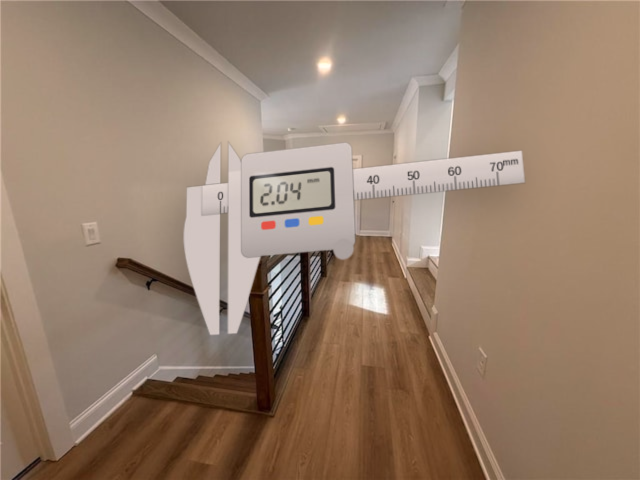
2.04 mm
